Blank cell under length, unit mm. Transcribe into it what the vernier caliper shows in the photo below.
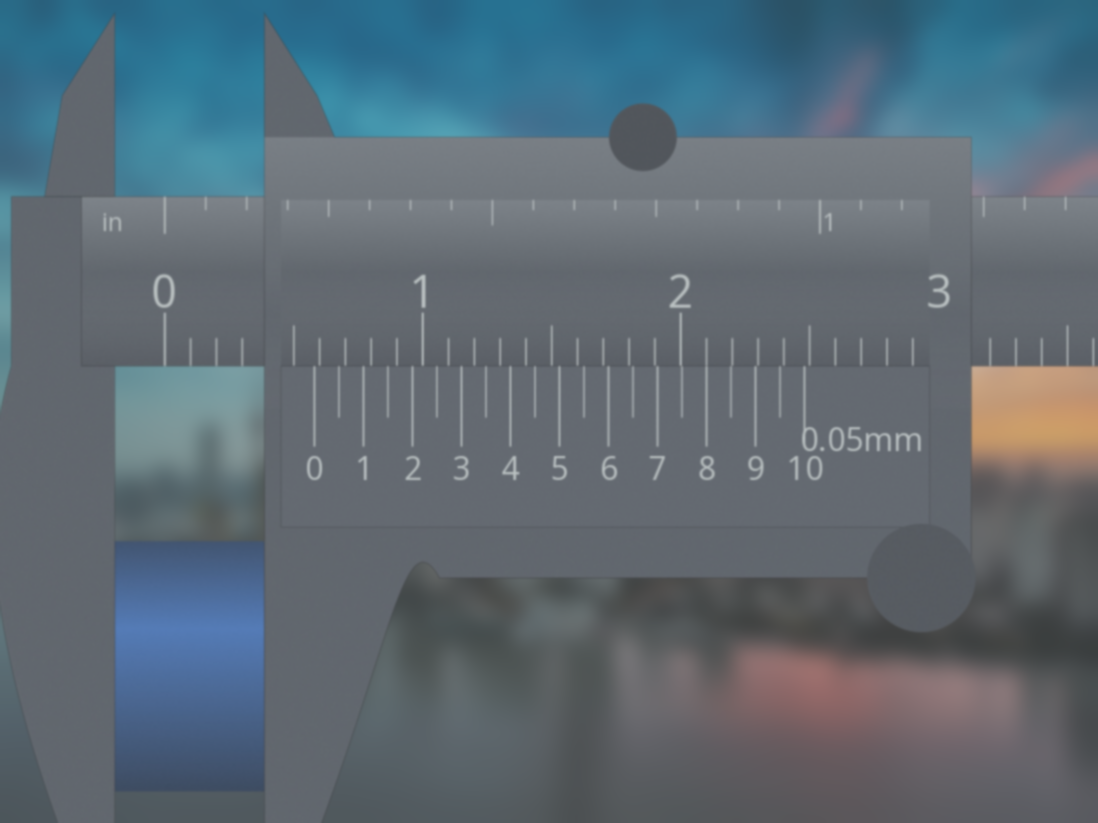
5.8 mm
